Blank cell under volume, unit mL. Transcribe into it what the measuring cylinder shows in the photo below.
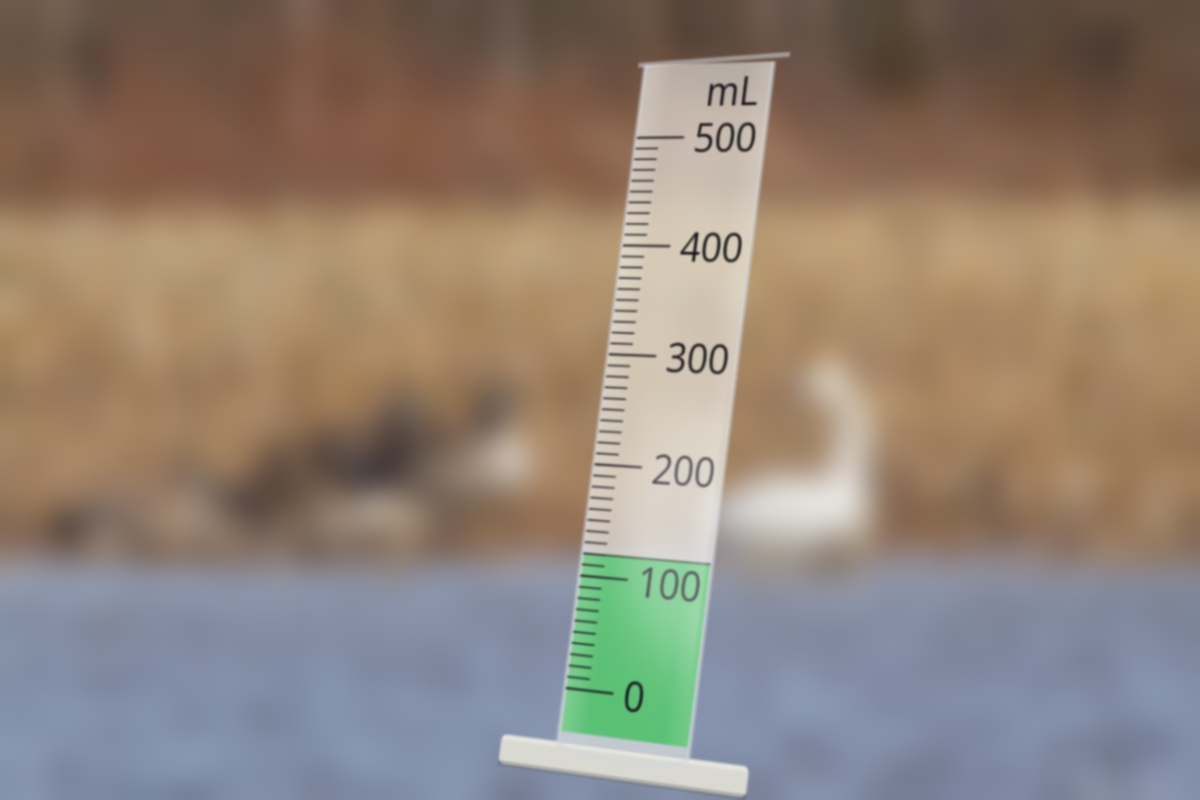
120 mL
